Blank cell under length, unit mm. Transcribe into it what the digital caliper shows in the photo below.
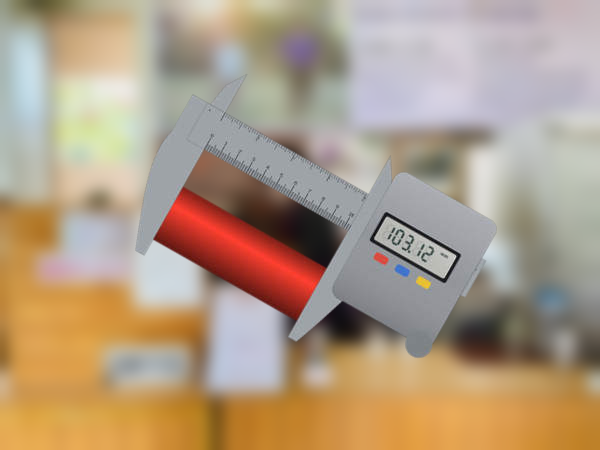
103.12 mm
